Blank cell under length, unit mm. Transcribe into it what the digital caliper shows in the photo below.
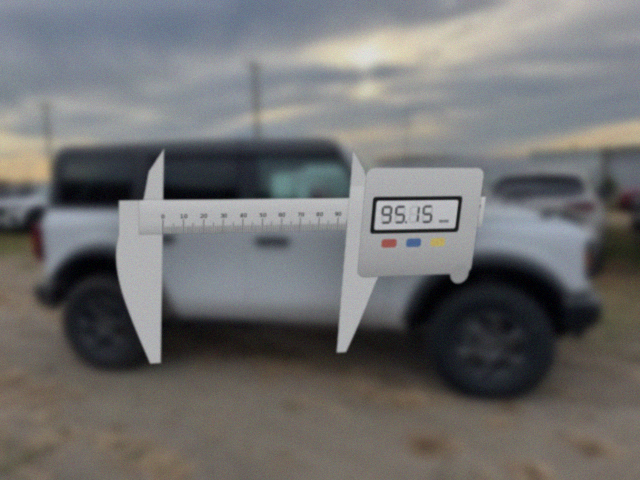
95.15 mm
